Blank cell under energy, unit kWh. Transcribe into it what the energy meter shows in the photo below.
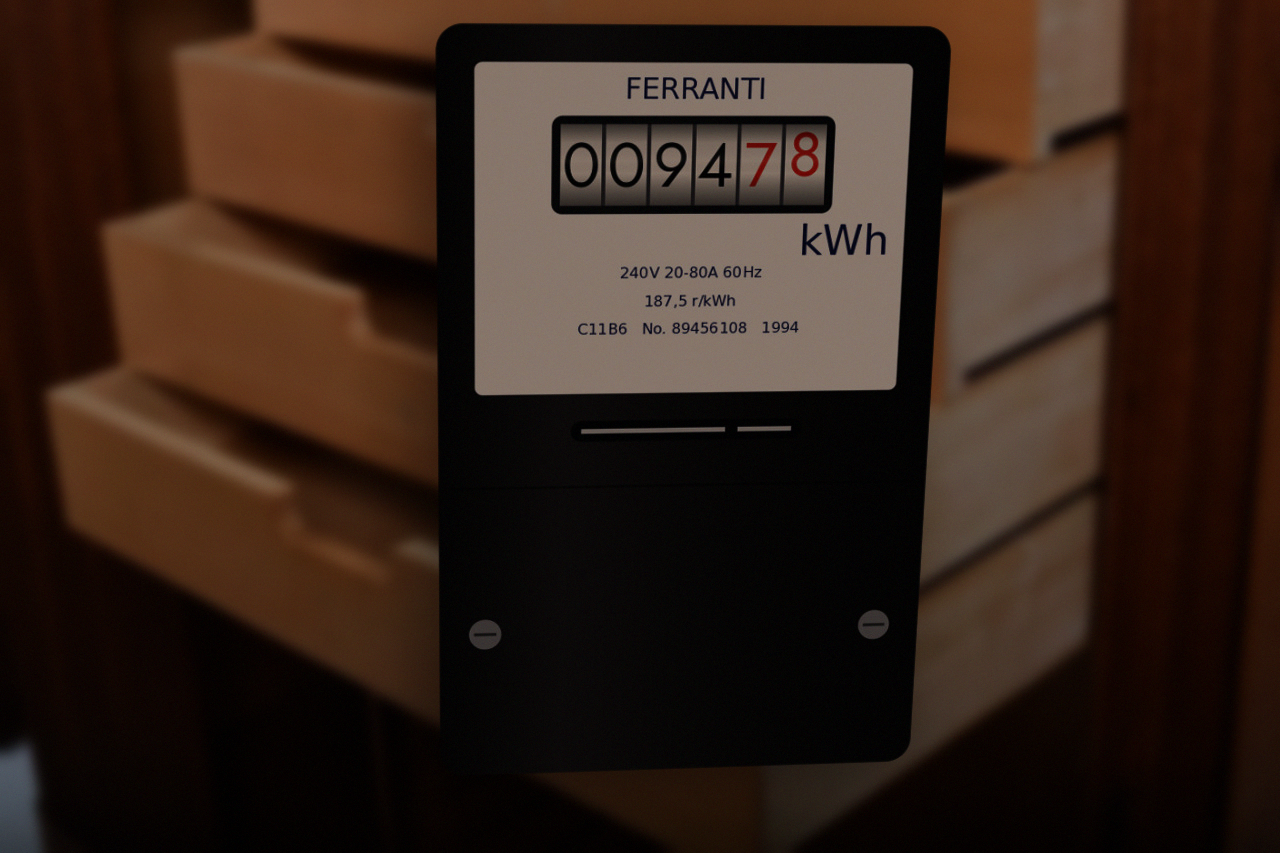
94.78 kWh
